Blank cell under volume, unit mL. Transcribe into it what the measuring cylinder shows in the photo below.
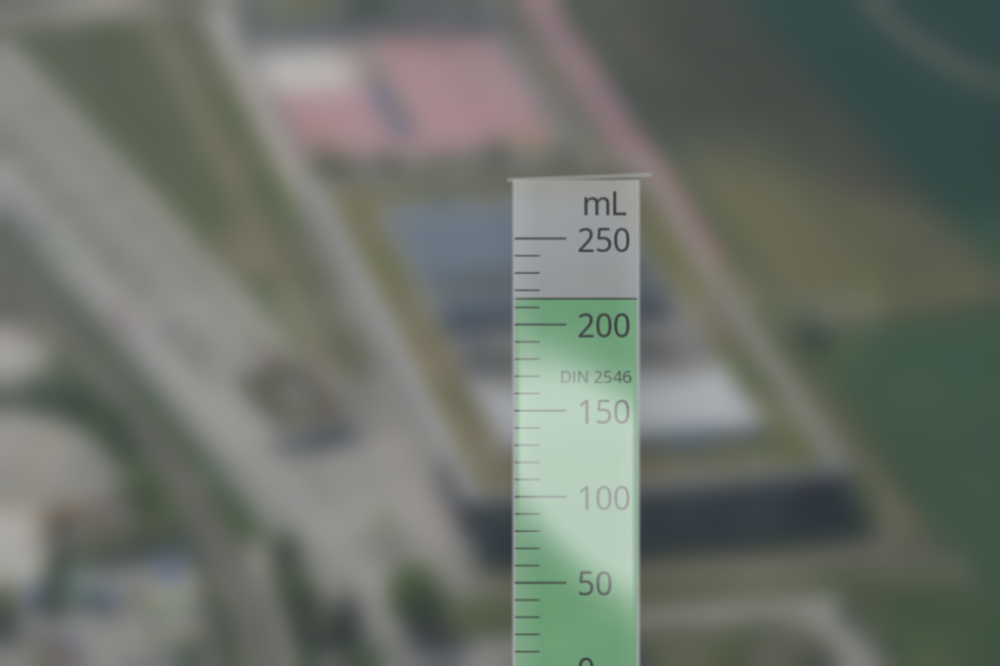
215 mL
